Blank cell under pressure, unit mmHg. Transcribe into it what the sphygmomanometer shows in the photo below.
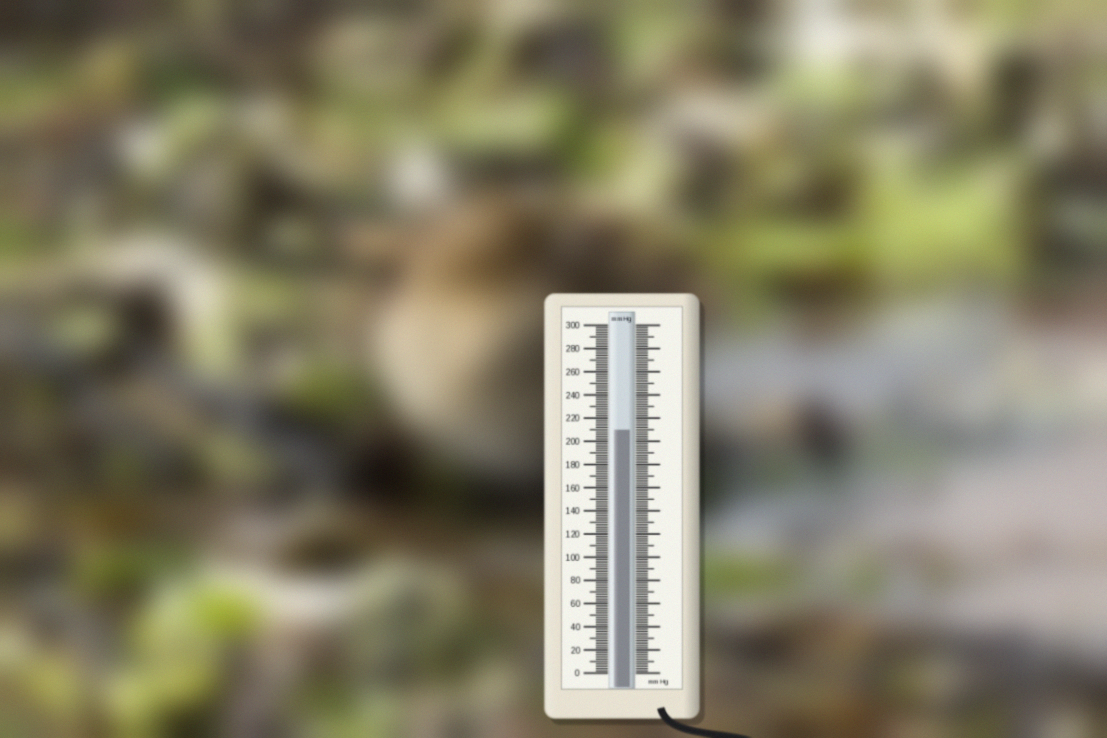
210 mmHg
